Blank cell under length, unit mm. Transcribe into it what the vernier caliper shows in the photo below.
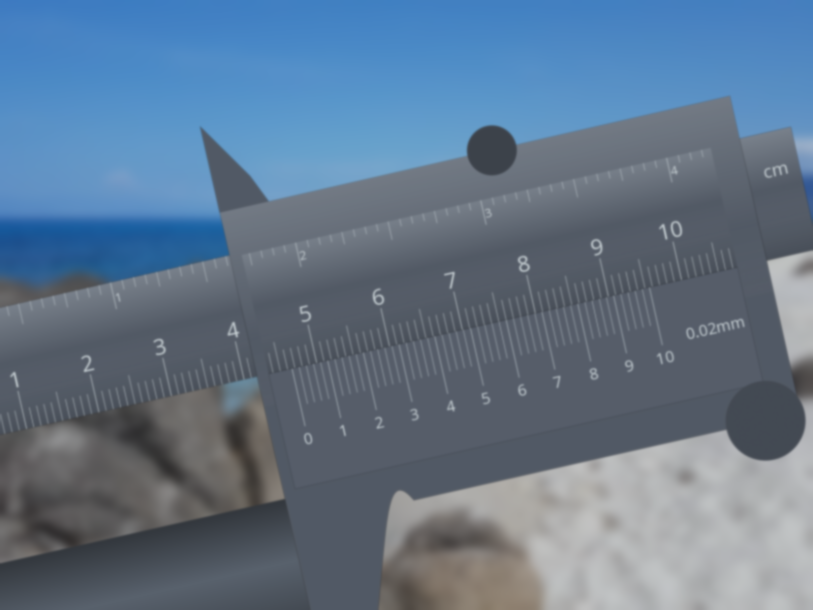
46.6 mm
